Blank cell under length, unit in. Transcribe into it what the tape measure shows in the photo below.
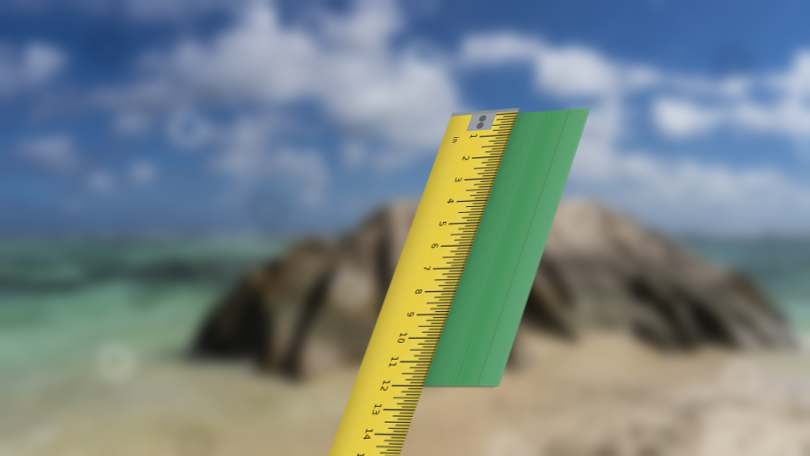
12 in
